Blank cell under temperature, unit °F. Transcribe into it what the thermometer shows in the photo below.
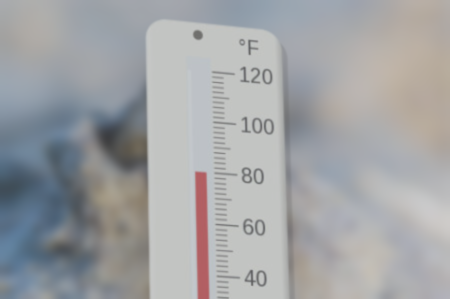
80 °F
